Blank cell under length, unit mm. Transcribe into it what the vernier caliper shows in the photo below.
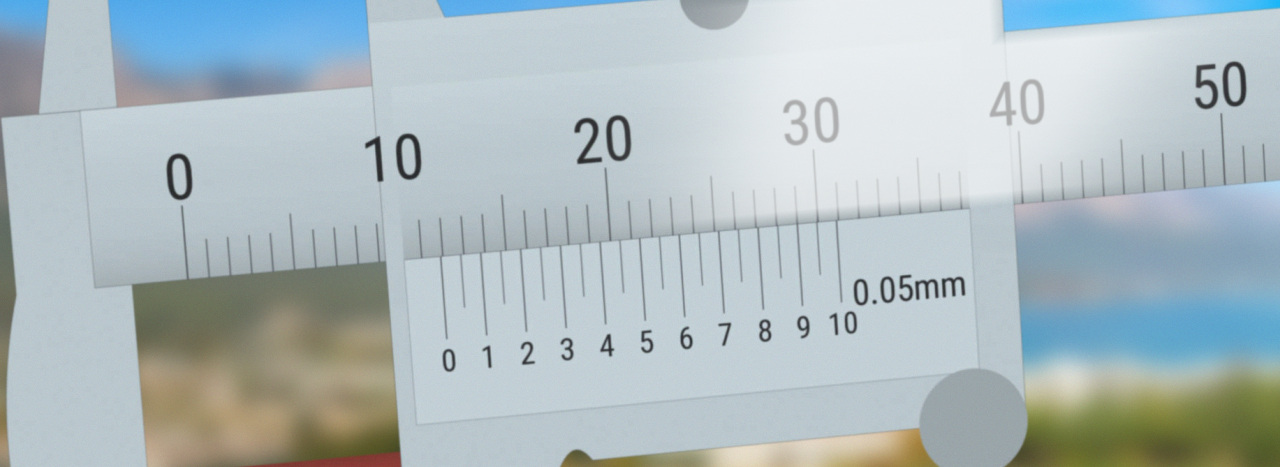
11.9 mm
